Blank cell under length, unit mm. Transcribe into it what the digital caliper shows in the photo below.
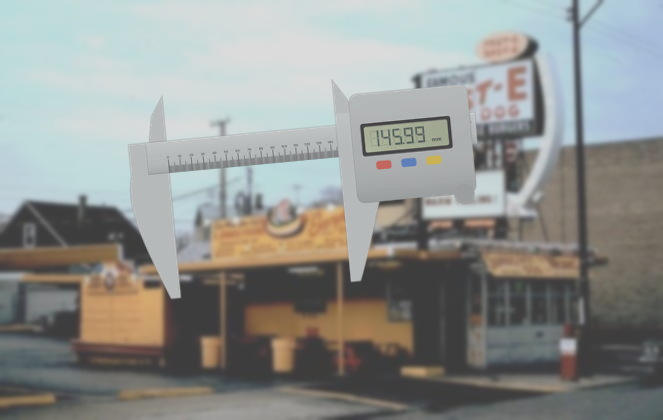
145.99 mm
